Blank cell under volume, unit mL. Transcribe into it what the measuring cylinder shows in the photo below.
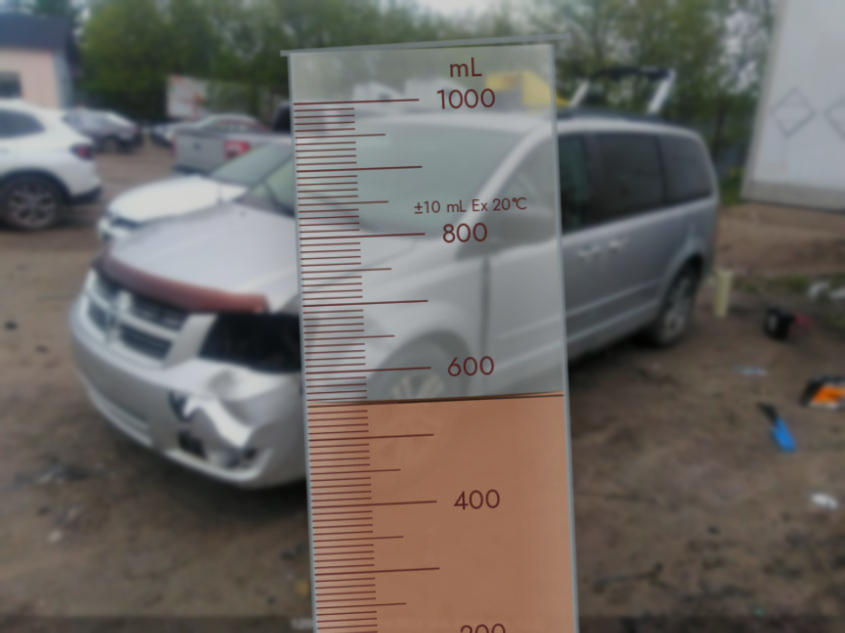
550 mL
